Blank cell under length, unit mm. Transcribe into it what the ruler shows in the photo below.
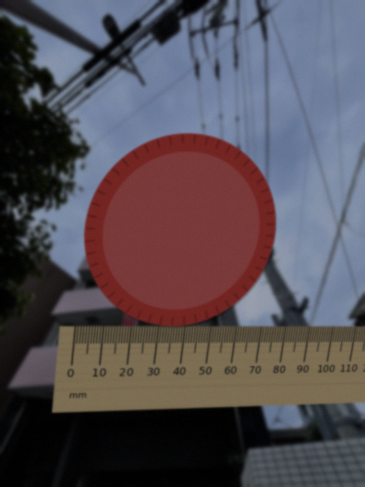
70 mm
